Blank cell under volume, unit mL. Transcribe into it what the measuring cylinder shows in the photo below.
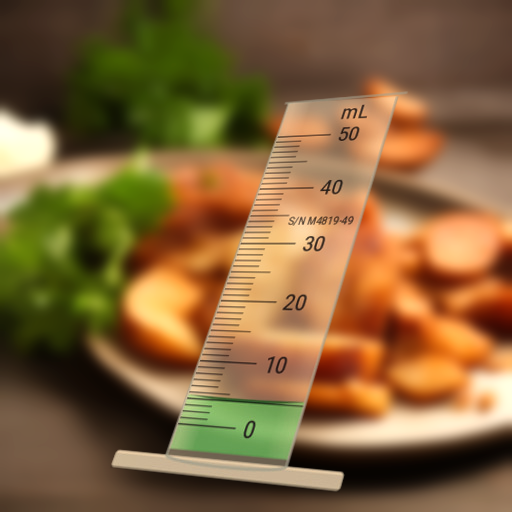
4 mL
